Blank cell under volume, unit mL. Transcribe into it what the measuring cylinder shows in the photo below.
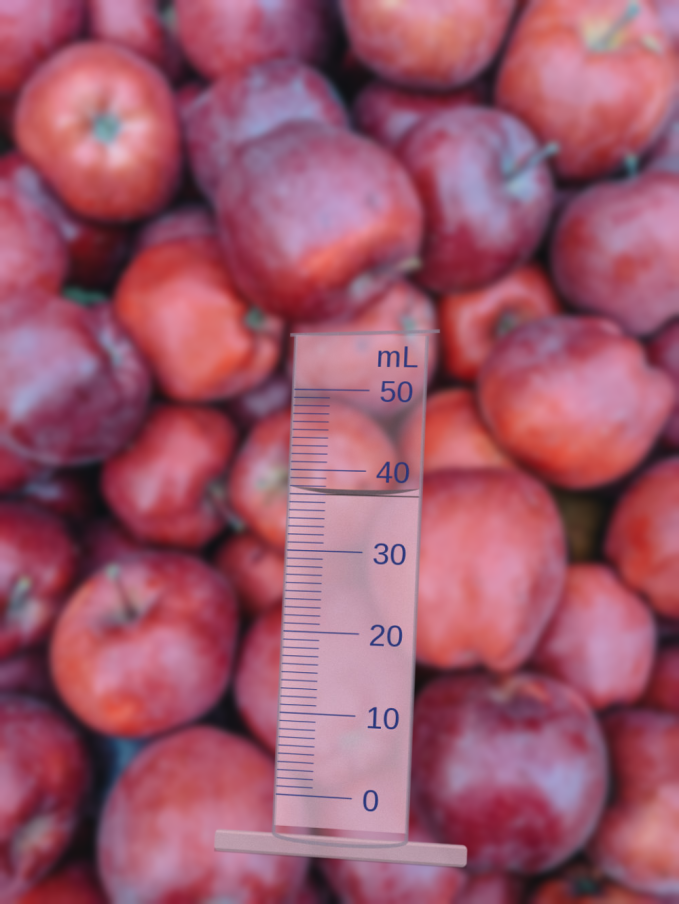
37 mL
